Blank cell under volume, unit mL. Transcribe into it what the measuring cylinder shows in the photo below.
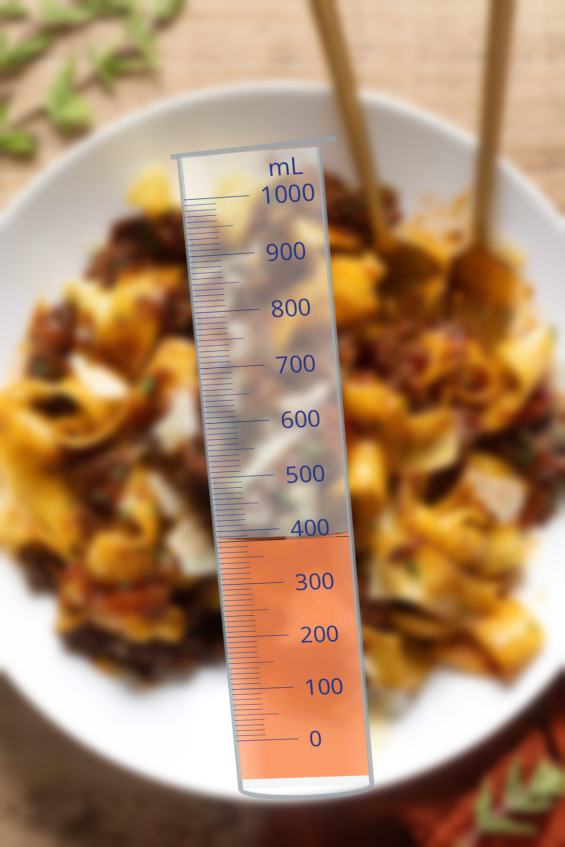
380 mL
